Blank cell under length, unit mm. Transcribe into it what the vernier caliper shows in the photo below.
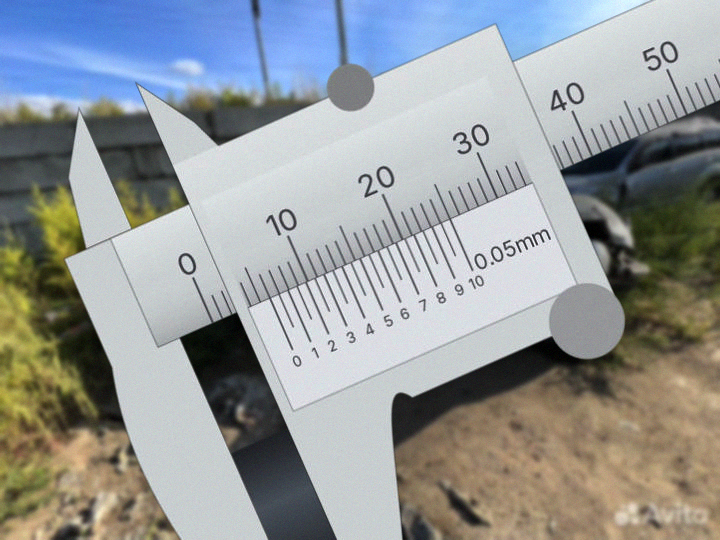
6.0 mm
